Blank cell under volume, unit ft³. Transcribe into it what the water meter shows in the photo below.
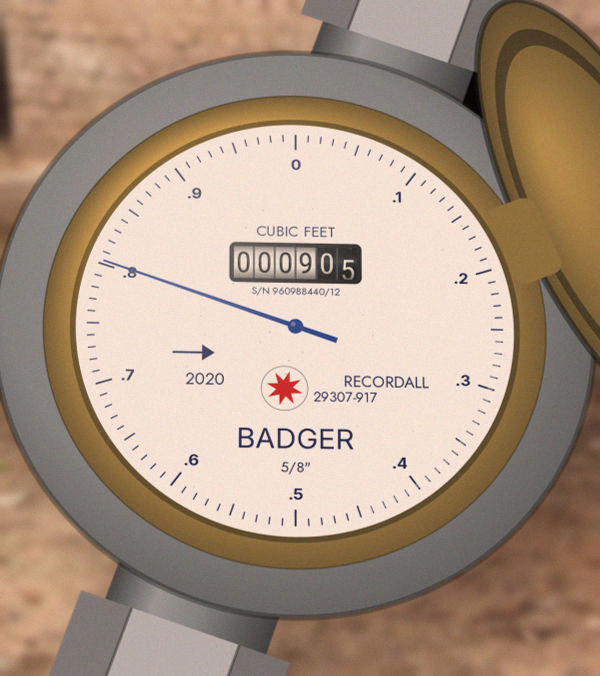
904.80 ft³
